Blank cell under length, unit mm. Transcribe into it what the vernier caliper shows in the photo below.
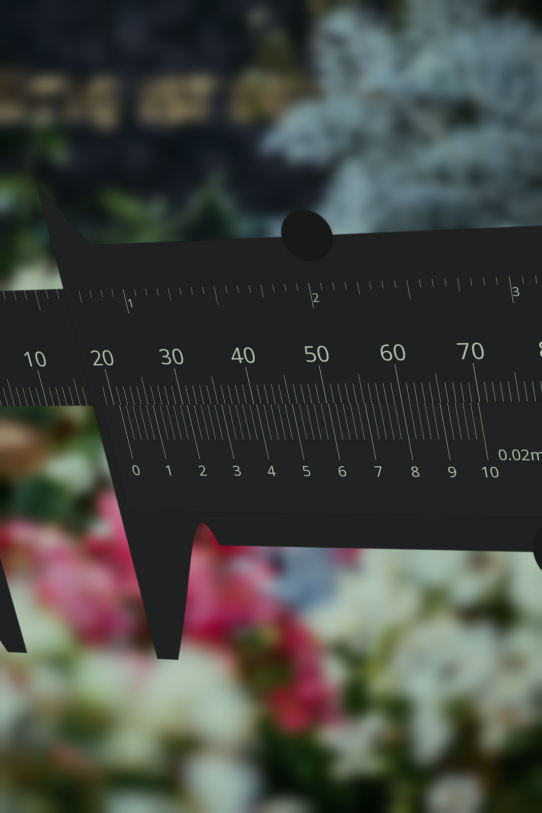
20.8 mm
